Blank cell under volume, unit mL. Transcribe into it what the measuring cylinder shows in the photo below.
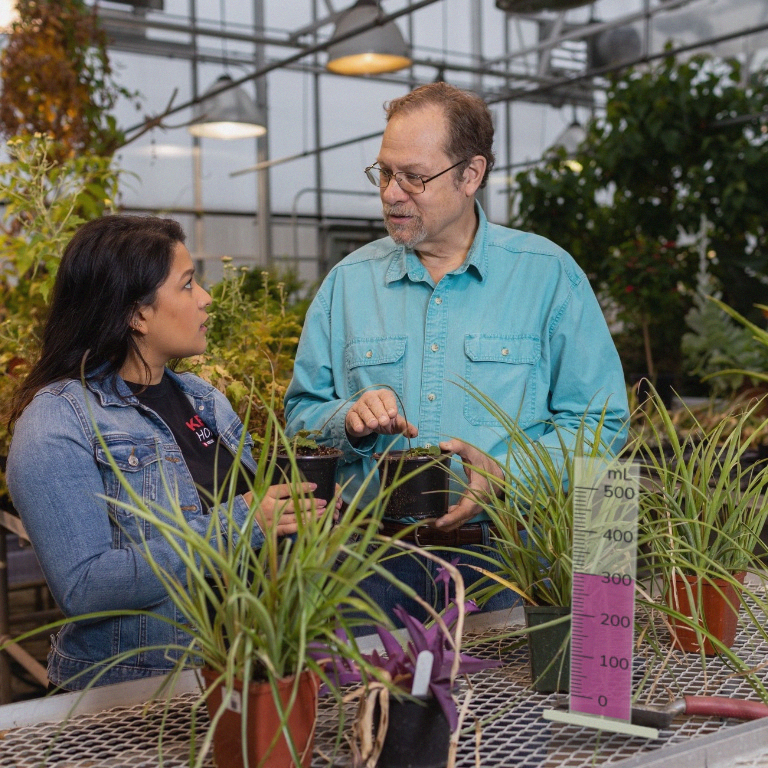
300 mL
